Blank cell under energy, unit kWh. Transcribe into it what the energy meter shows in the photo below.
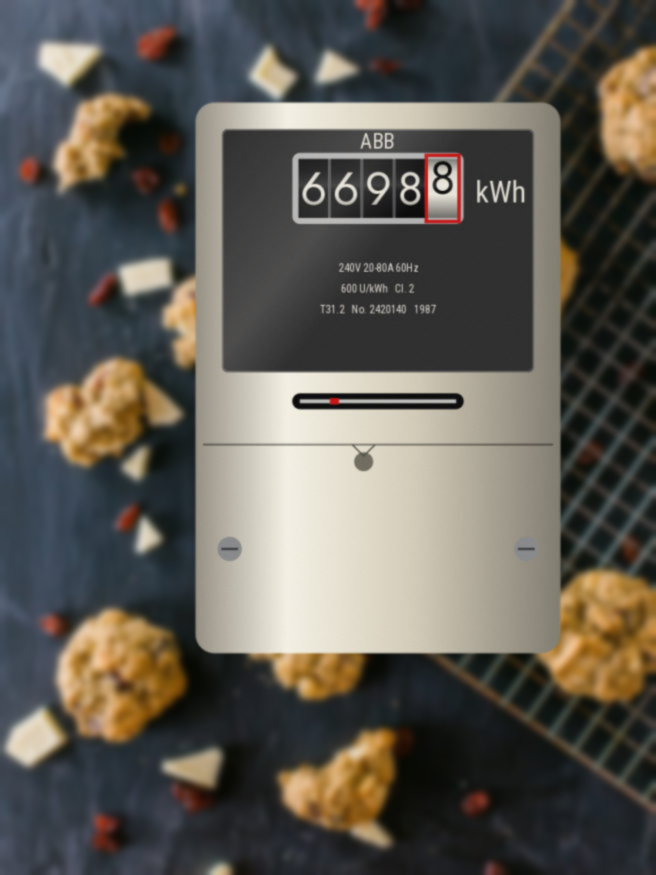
6698.8 kWh
